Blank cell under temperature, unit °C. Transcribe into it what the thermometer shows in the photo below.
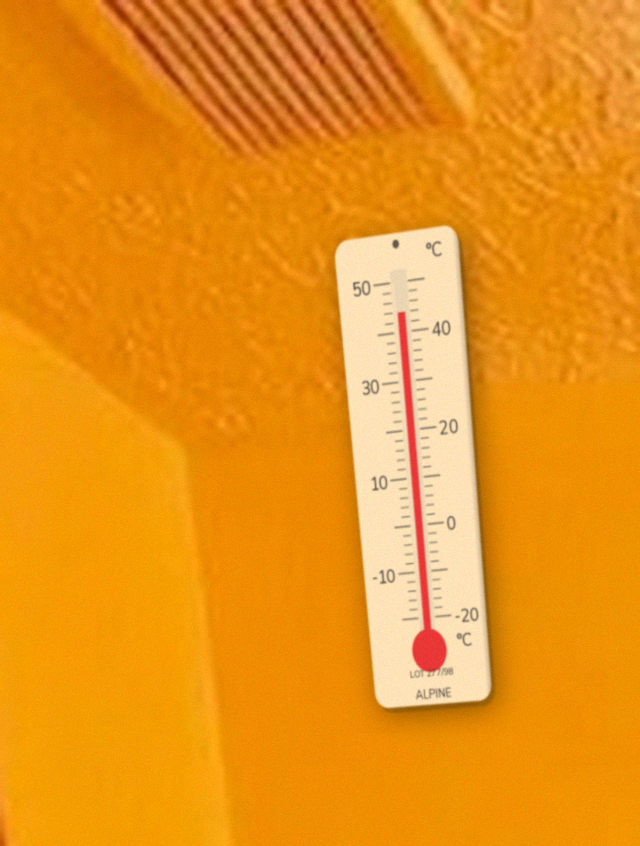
44 °C
